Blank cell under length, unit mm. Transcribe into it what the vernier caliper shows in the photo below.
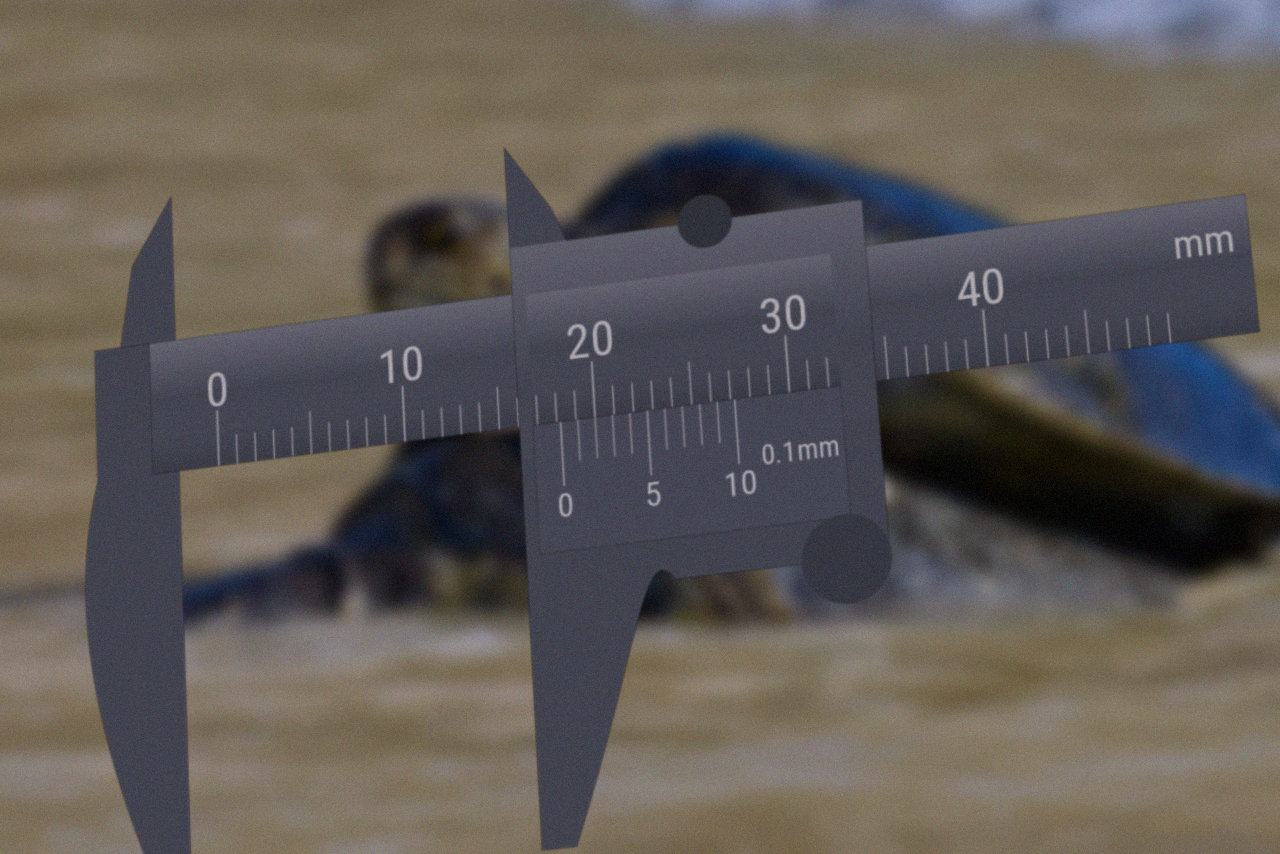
18.2 mm
